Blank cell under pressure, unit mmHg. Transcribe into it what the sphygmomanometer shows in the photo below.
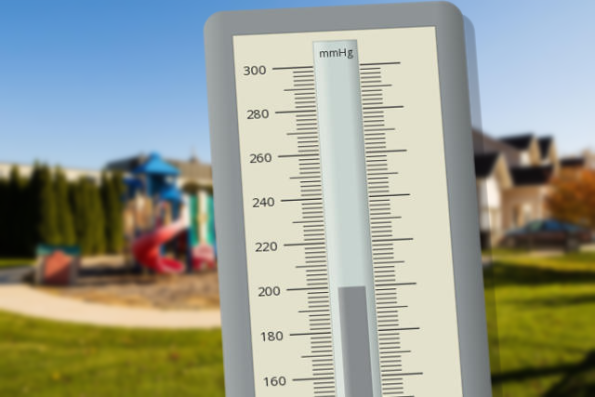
200 mmHg
